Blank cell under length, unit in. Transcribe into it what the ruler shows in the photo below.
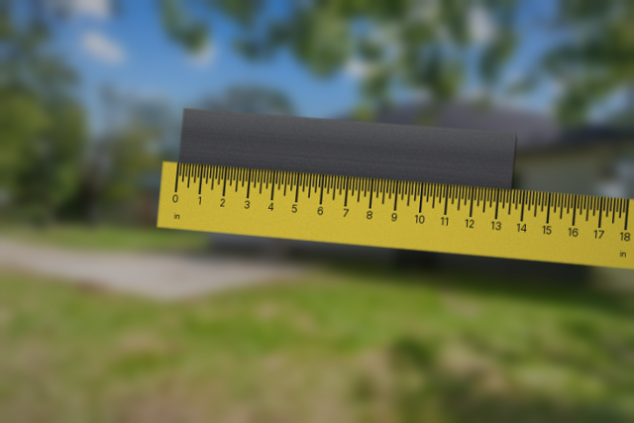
13.5 in
